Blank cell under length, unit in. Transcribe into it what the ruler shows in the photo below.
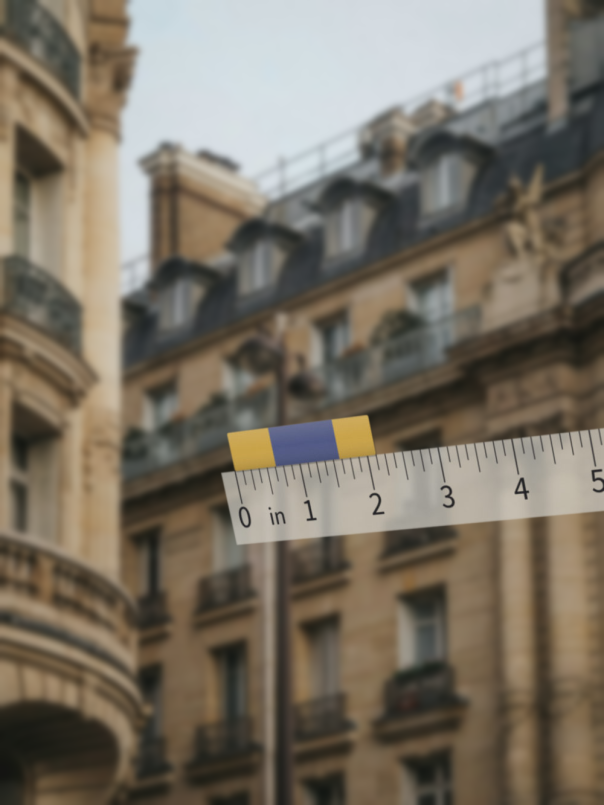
2.125 in
